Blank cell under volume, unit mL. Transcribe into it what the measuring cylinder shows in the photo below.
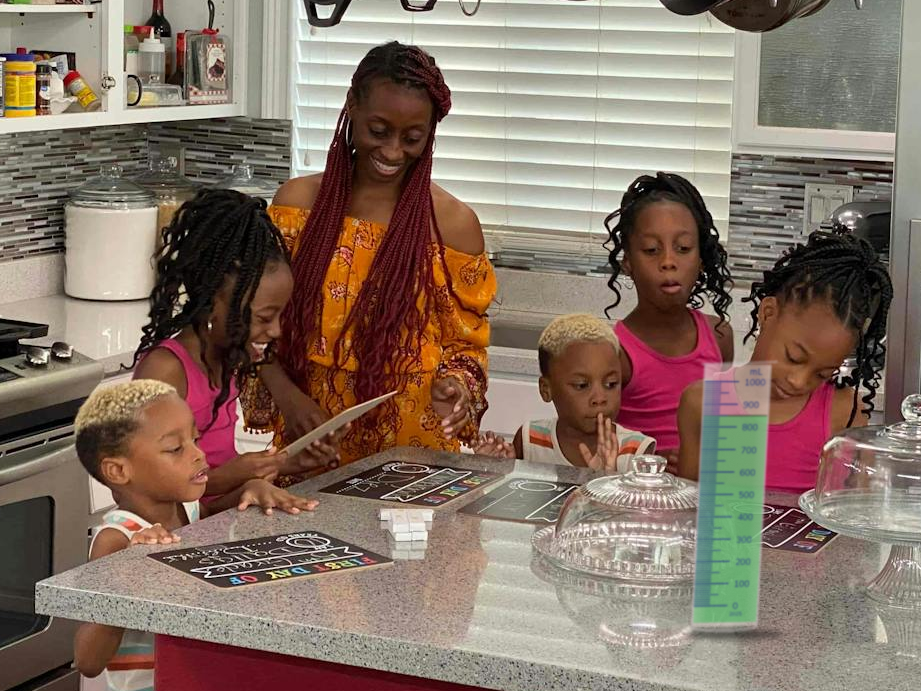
850 mL
